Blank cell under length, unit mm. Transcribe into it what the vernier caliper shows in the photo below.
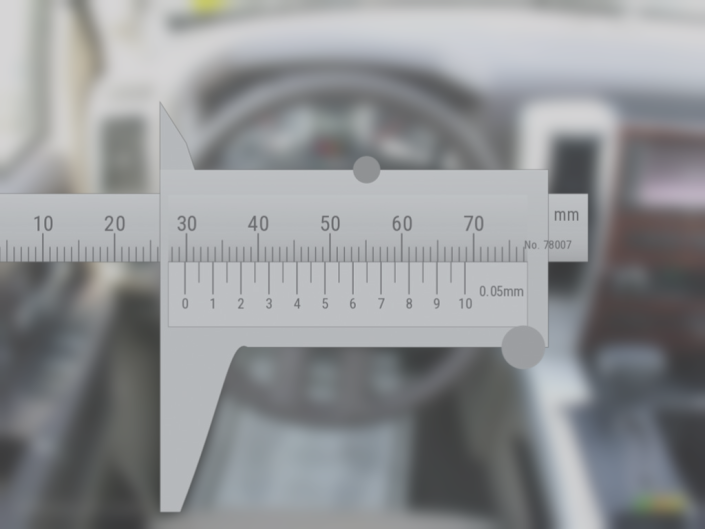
29.8 mm
